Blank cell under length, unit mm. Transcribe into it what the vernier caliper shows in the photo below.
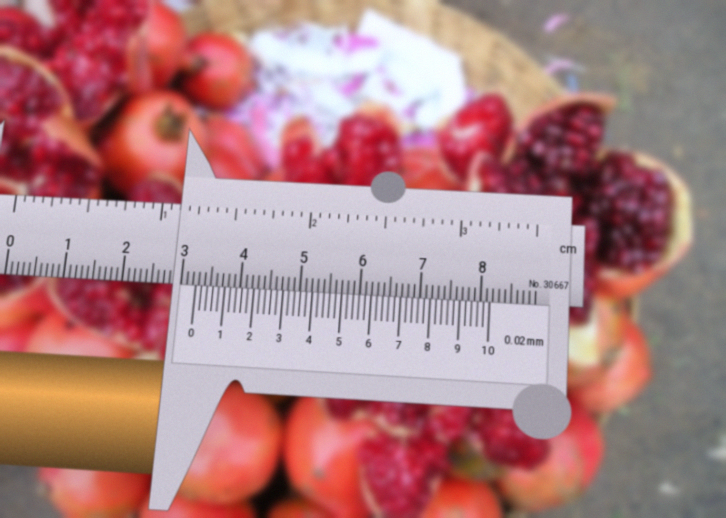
32.5 mm
